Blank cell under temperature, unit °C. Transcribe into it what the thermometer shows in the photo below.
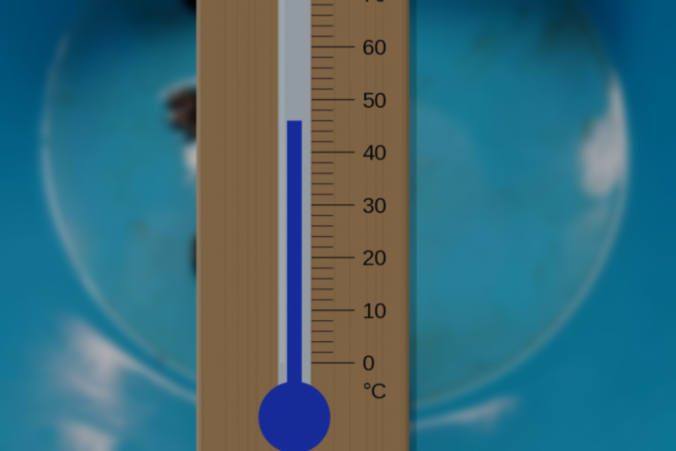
46 °C
